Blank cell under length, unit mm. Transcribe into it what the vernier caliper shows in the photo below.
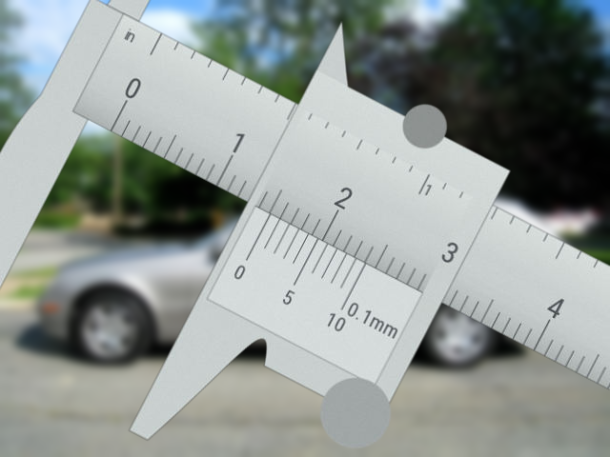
15.1 mm
